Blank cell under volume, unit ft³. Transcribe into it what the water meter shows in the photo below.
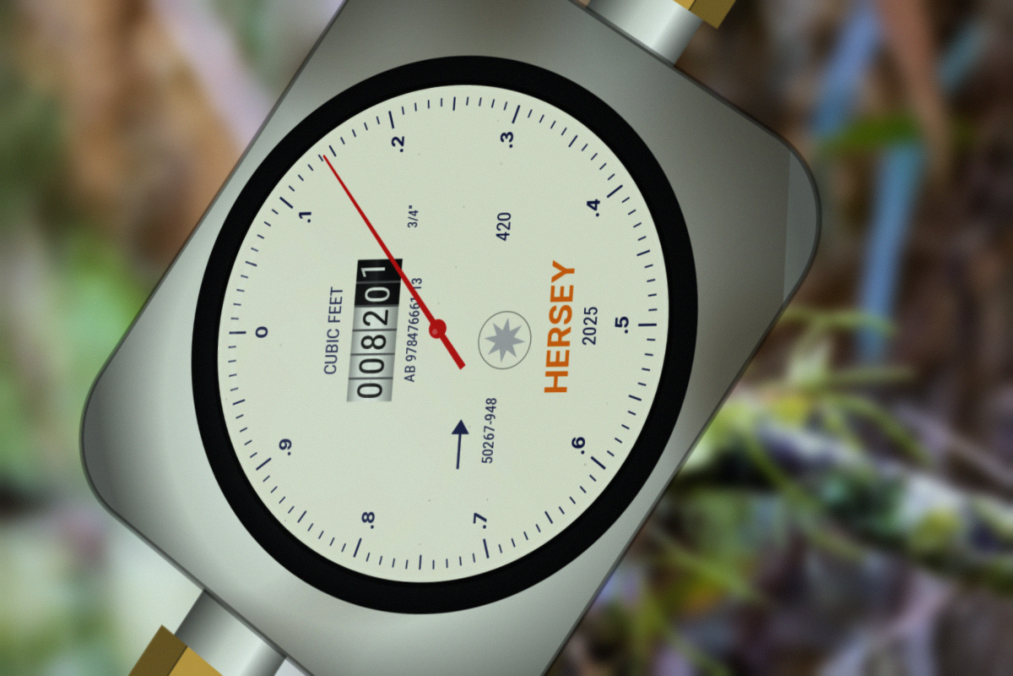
8201.14 ft³
